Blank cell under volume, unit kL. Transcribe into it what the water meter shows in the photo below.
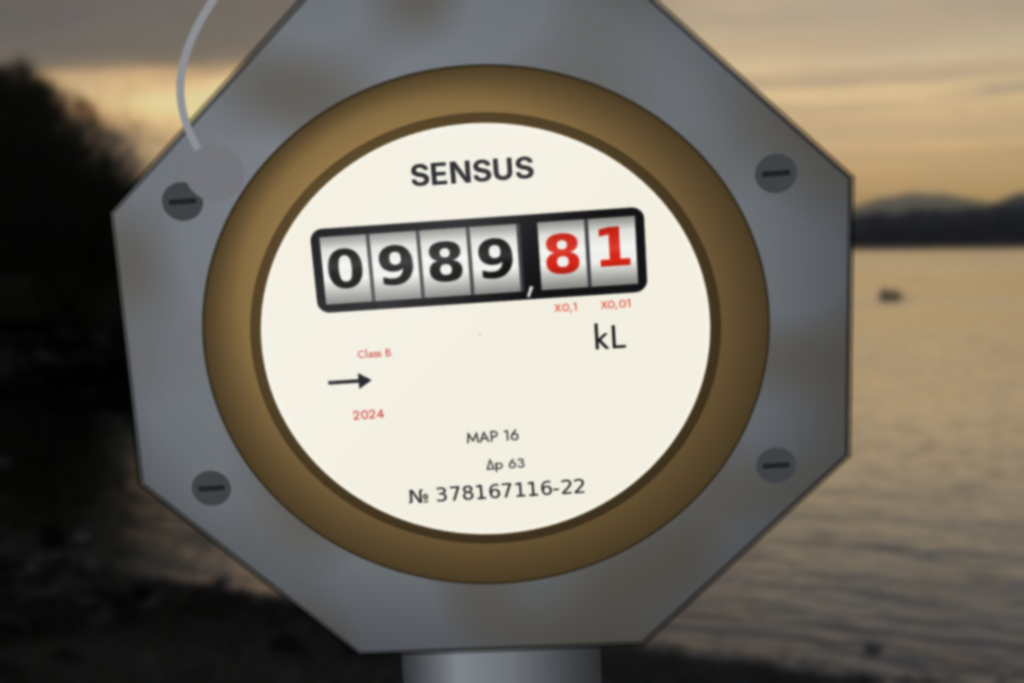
989.81 kL
